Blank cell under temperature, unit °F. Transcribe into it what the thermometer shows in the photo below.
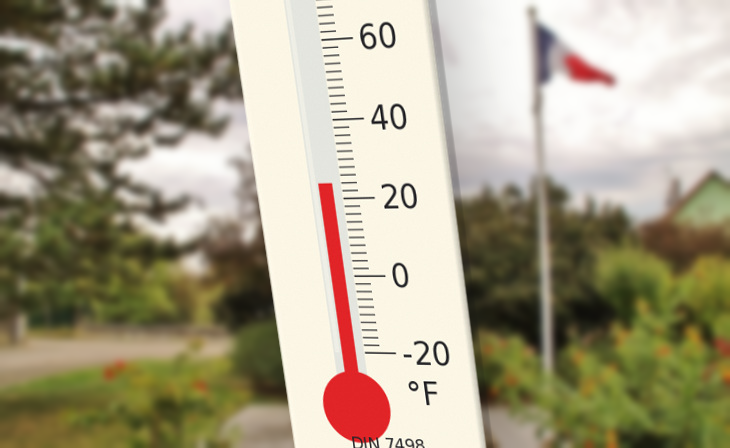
24 °F
